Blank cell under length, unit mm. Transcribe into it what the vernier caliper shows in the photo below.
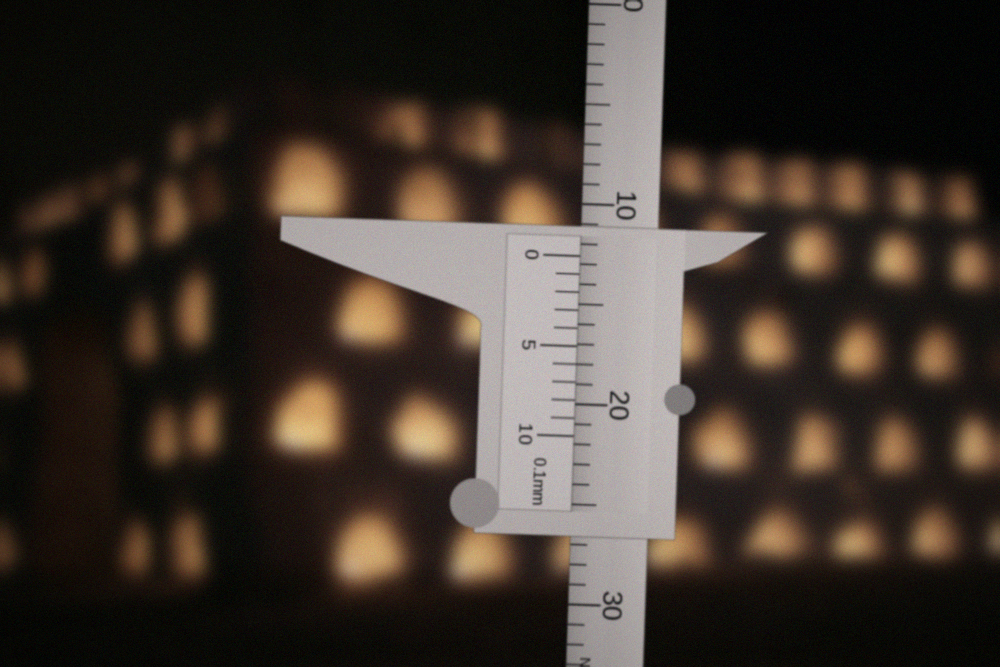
12.6 mm
